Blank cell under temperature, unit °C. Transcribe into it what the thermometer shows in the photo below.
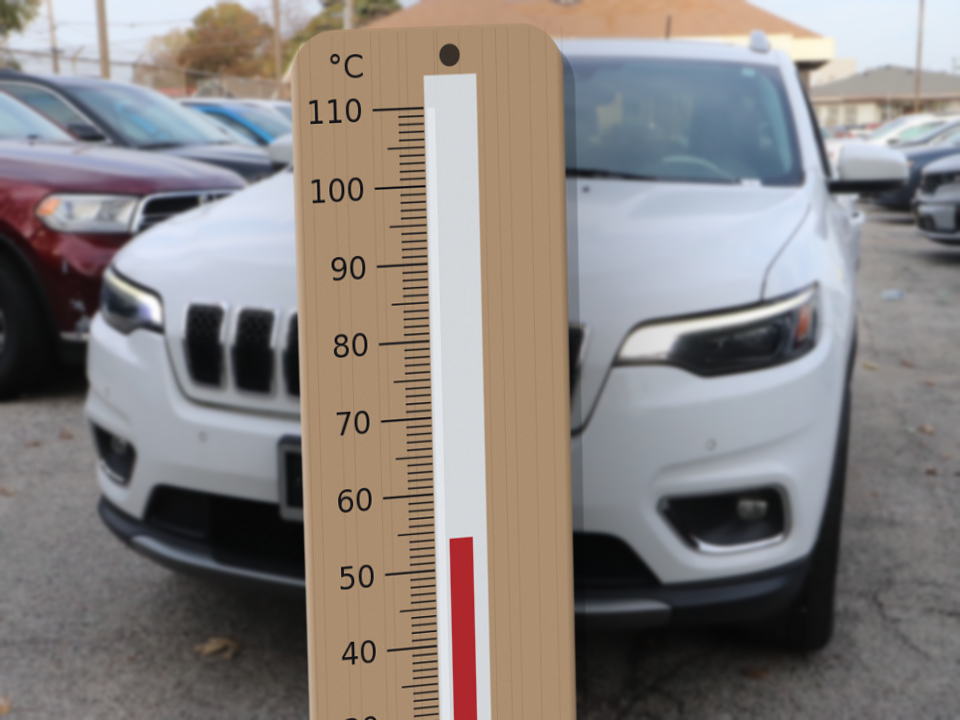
54 °C
